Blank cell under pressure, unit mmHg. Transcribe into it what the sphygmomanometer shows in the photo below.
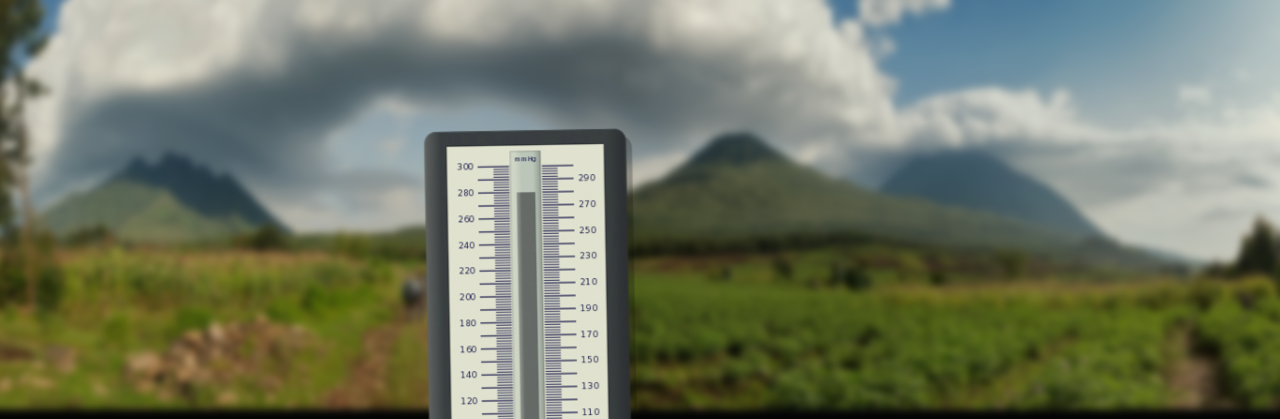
280 mmHg
